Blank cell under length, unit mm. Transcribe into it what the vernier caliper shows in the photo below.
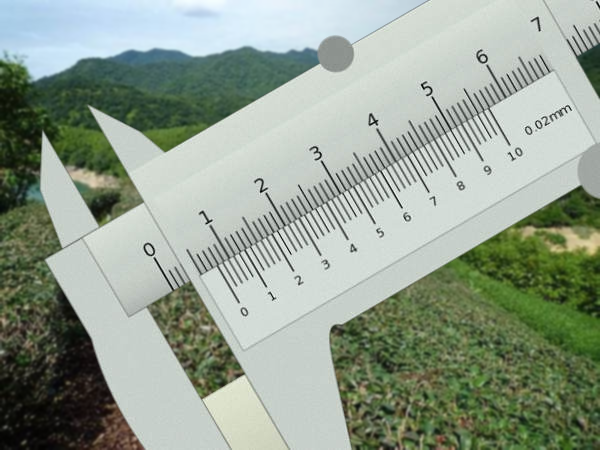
7.8 mm
